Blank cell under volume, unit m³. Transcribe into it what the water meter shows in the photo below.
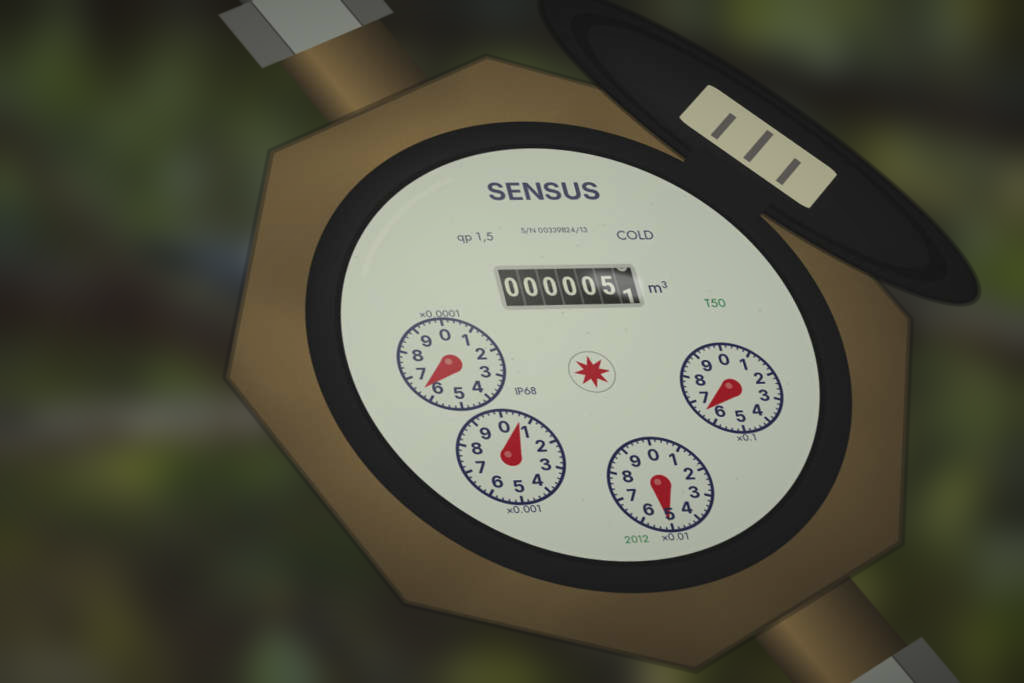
50.6506 m³
